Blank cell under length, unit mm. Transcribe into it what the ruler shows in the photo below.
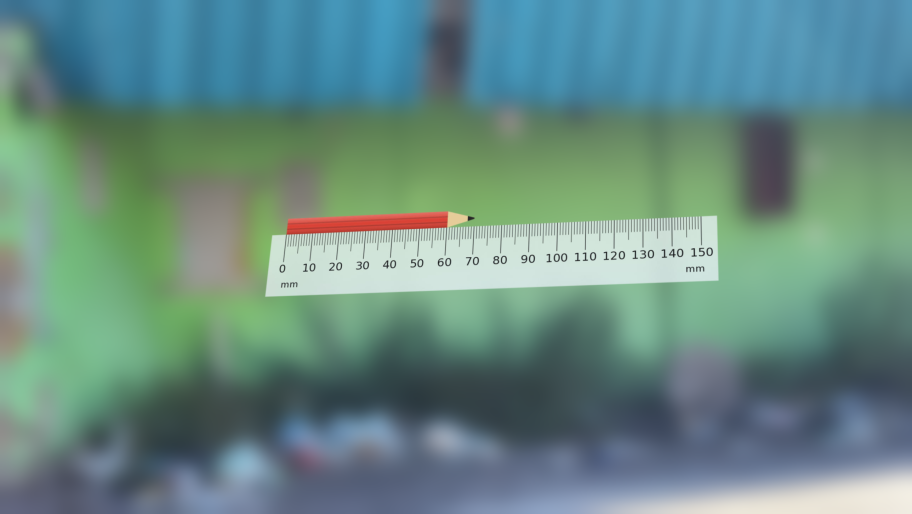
70 mm
